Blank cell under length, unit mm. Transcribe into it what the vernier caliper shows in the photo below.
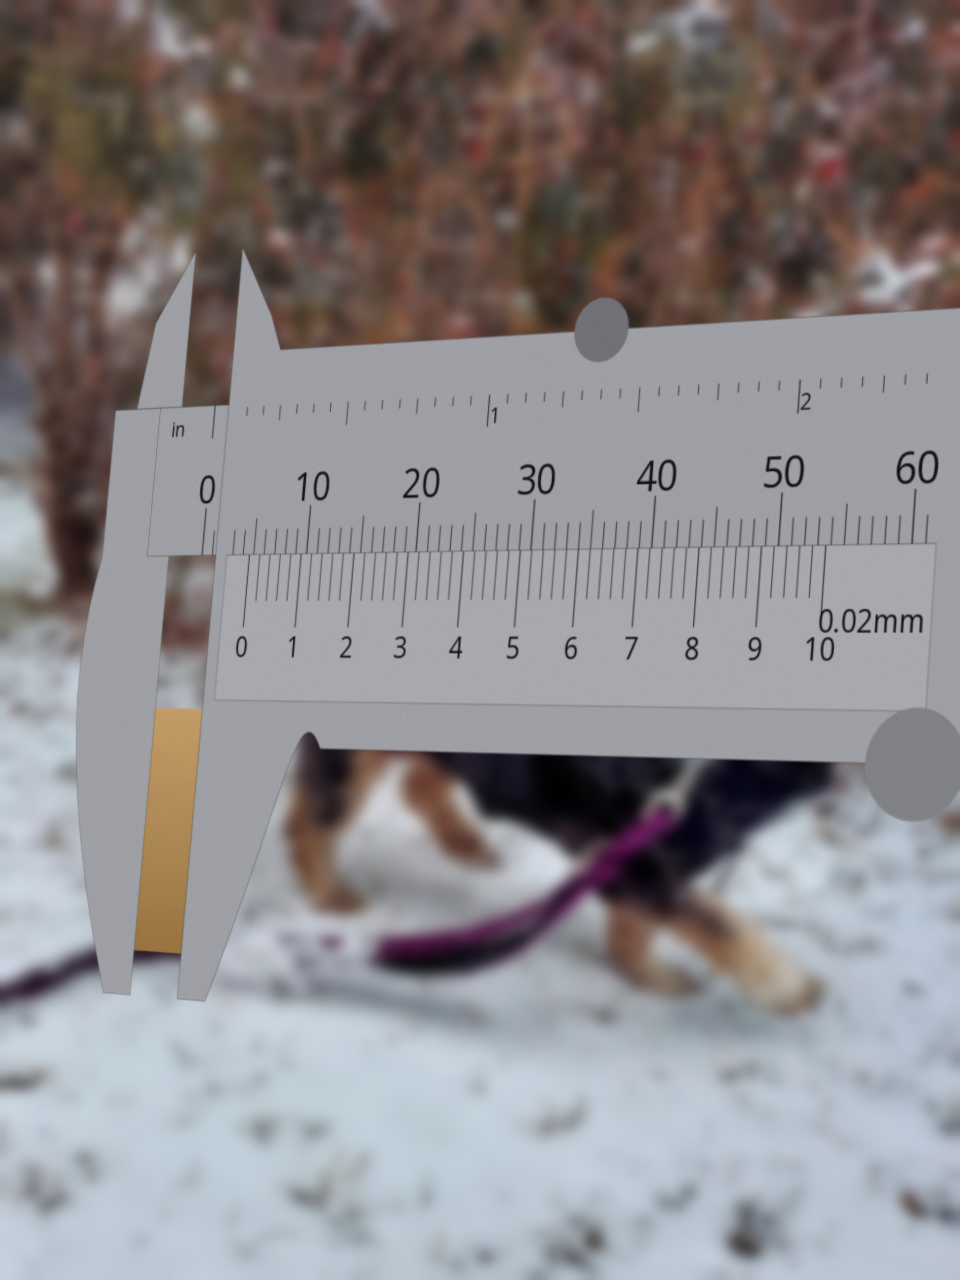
4.6 mm
